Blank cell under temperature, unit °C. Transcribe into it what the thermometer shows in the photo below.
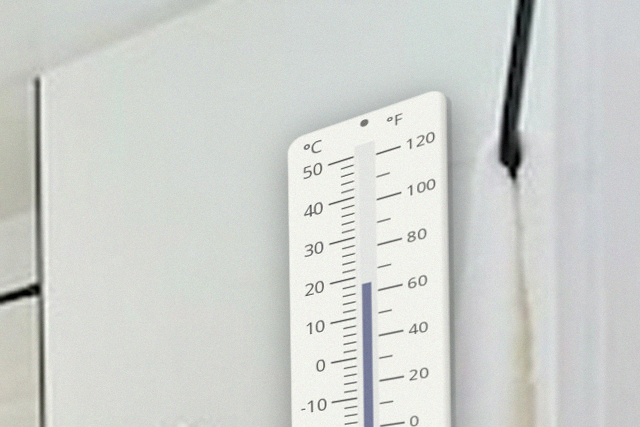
18 °C
